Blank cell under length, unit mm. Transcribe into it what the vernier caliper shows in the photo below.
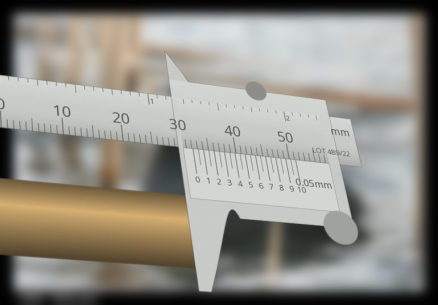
32.2 mm
